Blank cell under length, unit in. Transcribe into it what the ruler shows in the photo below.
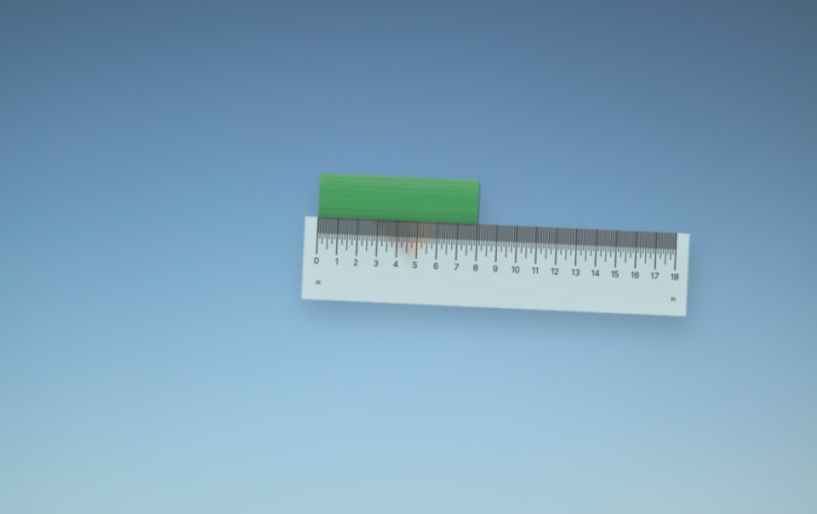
8 in
